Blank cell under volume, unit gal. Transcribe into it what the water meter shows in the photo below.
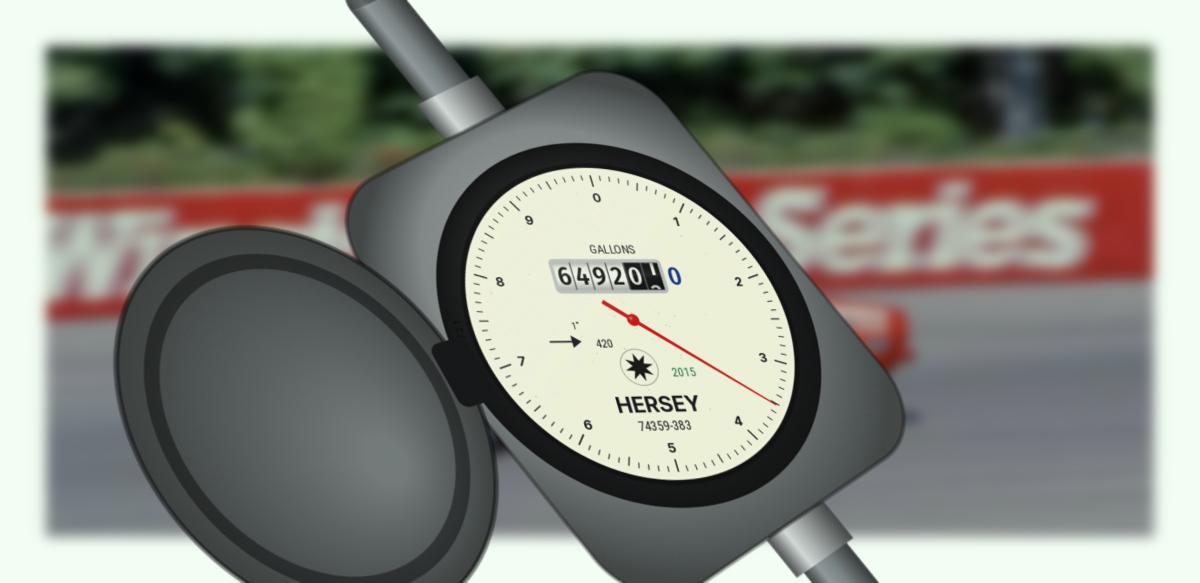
6492013.5 gal
